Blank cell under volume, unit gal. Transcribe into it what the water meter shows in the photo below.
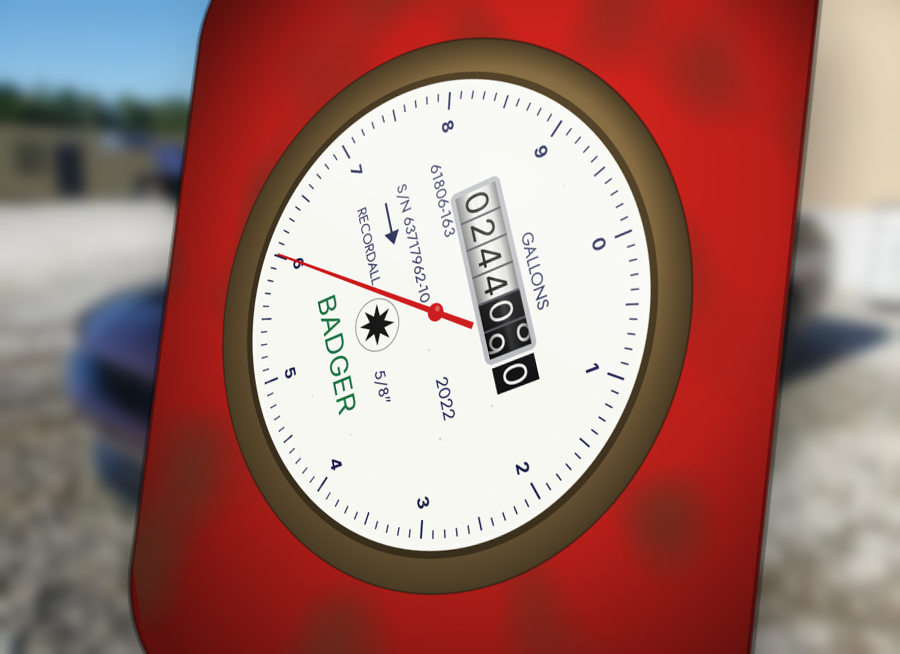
244086.0 gal
